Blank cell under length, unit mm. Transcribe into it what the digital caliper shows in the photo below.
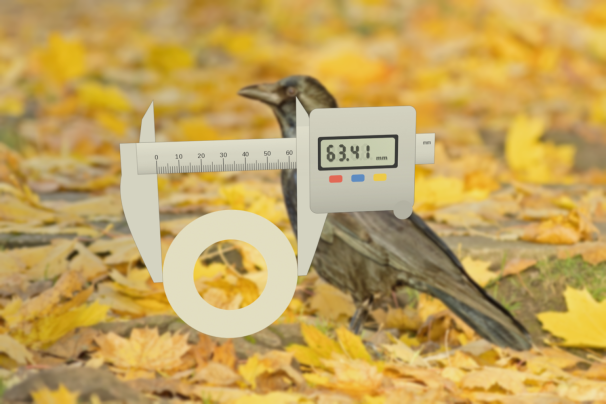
63.41 mm
